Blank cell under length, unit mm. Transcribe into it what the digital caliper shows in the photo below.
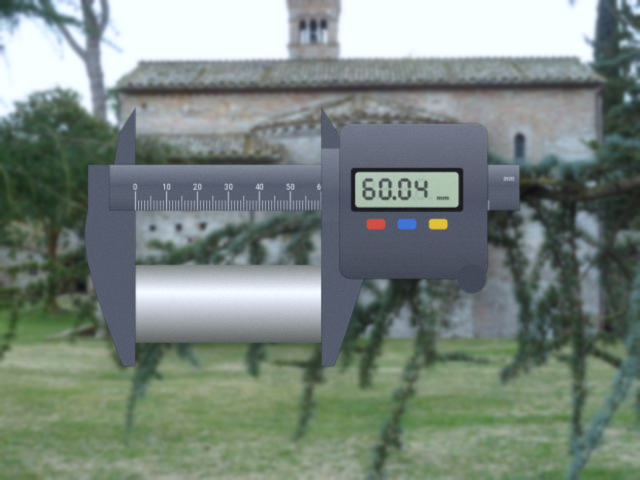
60.04 mm
